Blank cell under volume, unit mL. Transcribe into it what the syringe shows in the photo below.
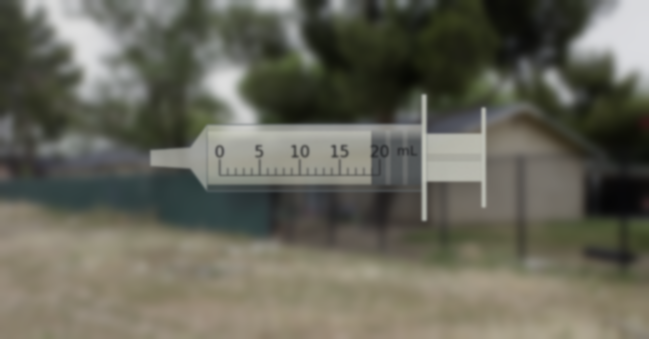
19 mL
